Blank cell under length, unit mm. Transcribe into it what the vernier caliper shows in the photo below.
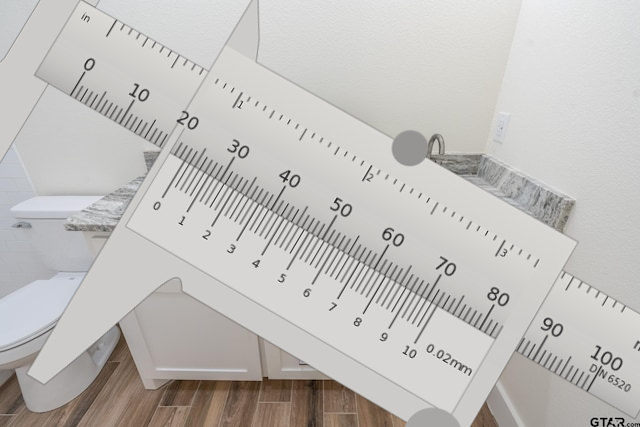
23.0 mm
